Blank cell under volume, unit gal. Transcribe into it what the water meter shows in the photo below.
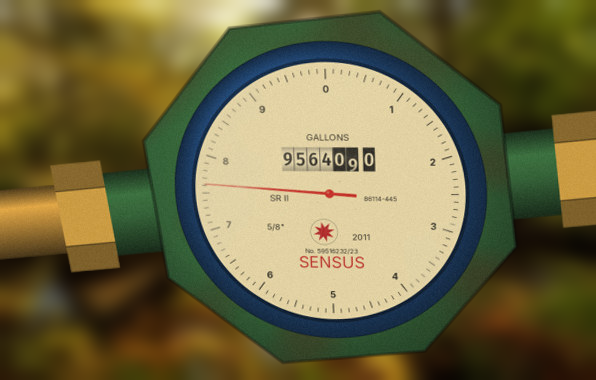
9564087.6 gal
